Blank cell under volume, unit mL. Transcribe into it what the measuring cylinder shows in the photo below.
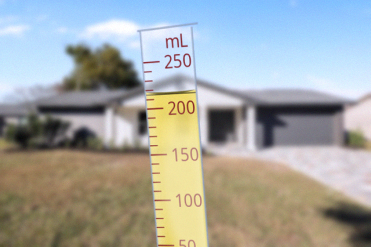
215 mL
